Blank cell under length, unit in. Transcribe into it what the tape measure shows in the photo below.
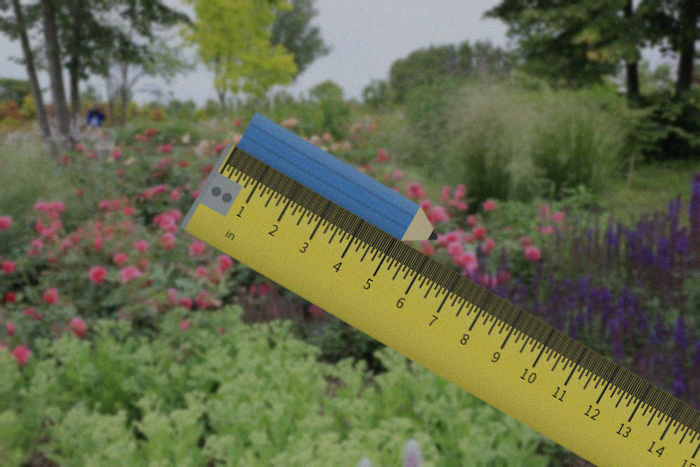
6 in
